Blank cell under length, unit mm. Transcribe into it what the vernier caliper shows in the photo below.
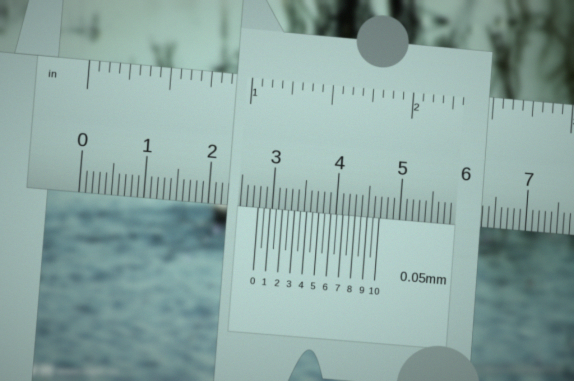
27.8 mm
